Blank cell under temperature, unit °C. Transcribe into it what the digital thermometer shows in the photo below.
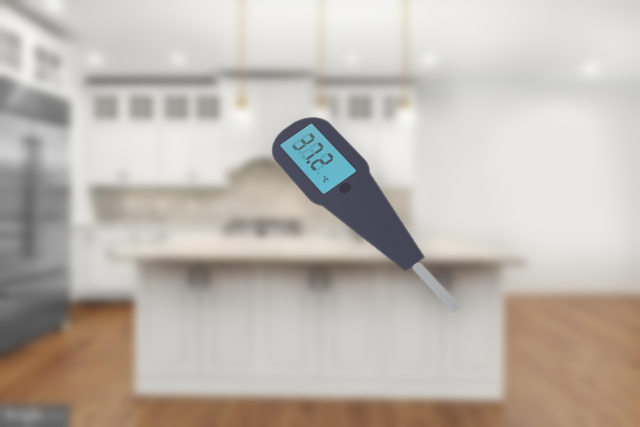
37.2 °C
